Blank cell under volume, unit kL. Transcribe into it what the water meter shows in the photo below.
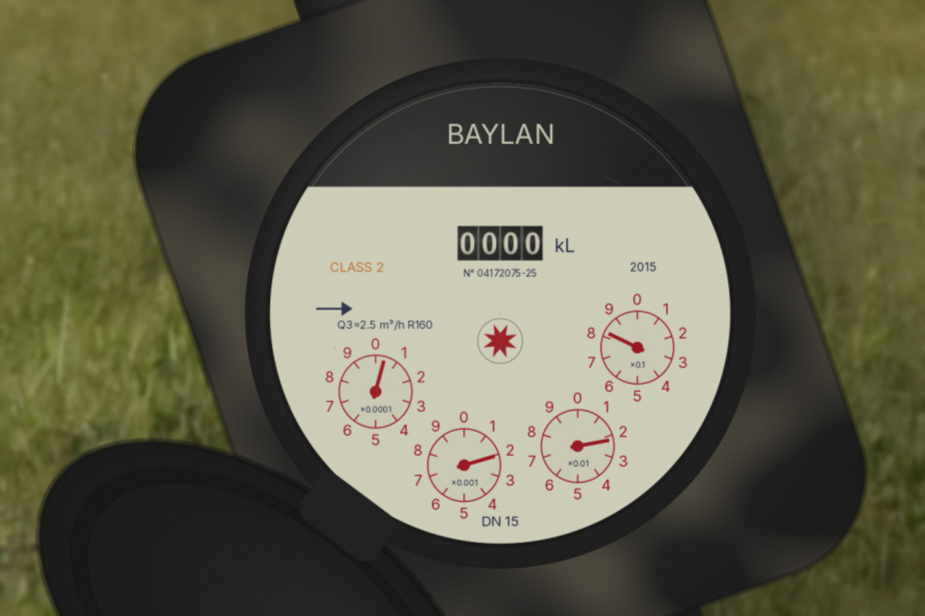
0.8220 kL
